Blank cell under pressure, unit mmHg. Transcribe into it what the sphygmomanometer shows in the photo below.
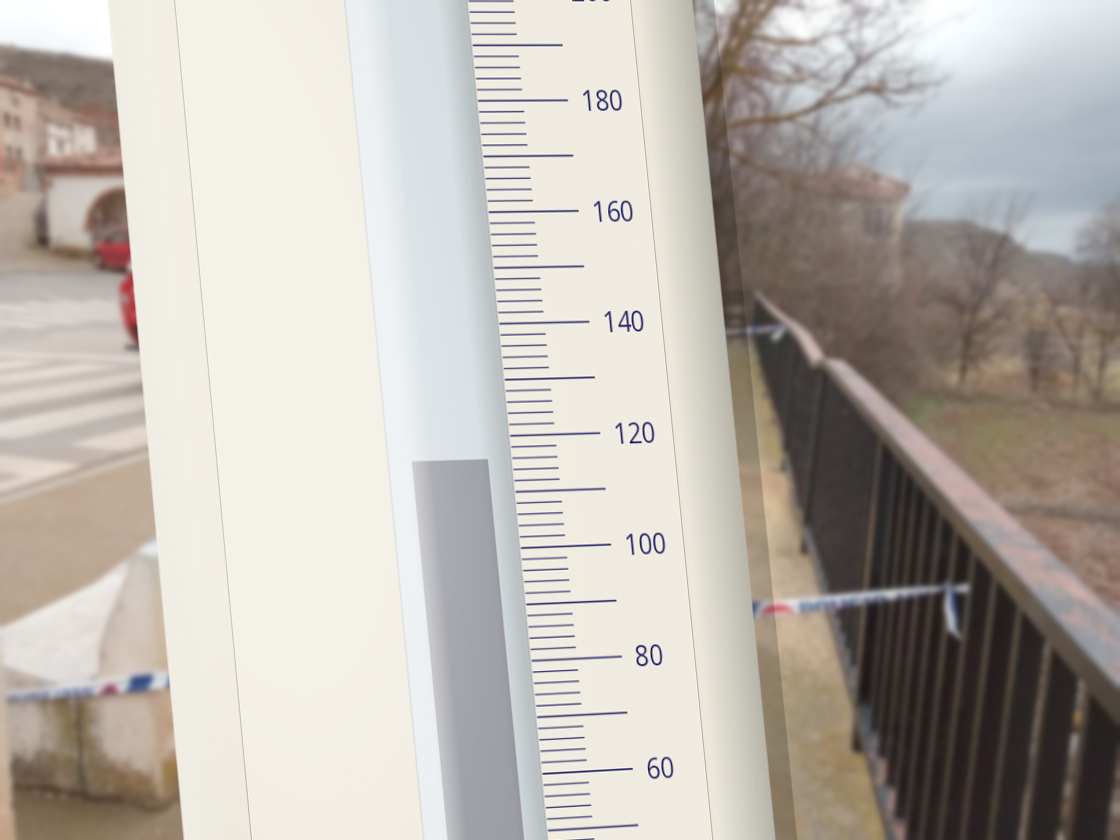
116 mmHg
